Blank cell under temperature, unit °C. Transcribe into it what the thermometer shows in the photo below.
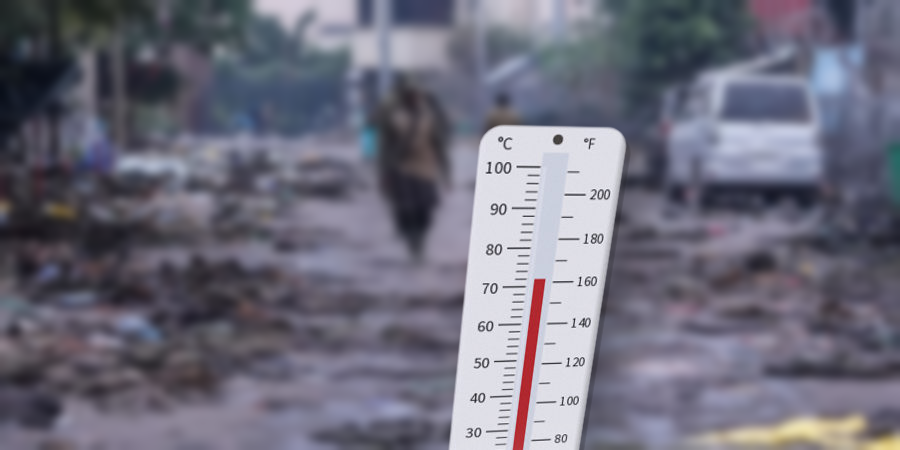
72 °C
